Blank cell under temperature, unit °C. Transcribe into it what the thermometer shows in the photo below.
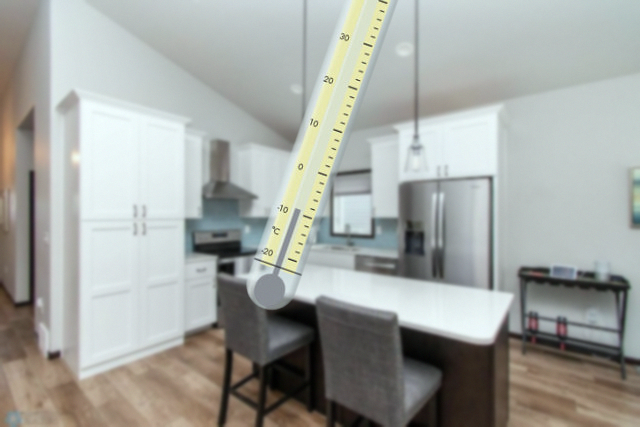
-9 °C
